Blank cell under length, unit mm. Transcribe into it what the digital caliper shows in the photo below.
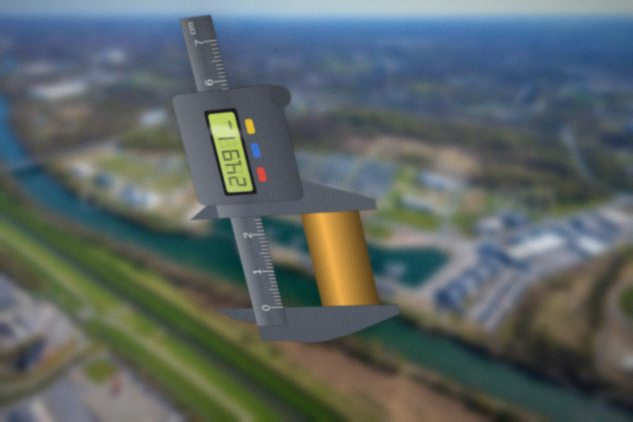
24.91 mm
